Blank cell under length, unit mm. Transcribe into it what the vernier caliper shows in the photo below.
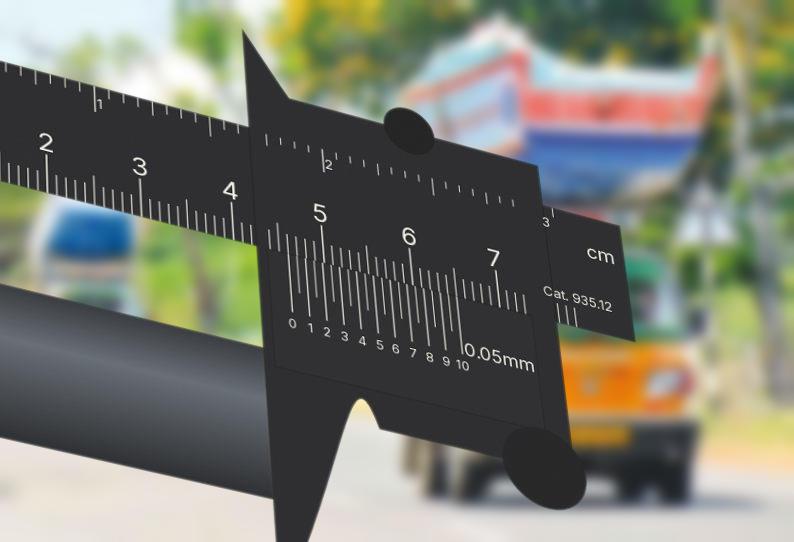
46.0 mm
